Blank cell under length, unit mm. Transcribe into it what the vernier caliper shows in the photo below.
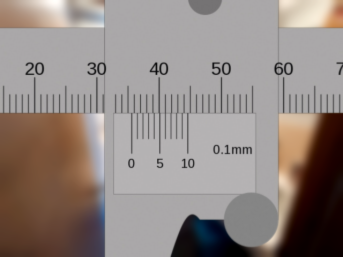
35.6 mm
